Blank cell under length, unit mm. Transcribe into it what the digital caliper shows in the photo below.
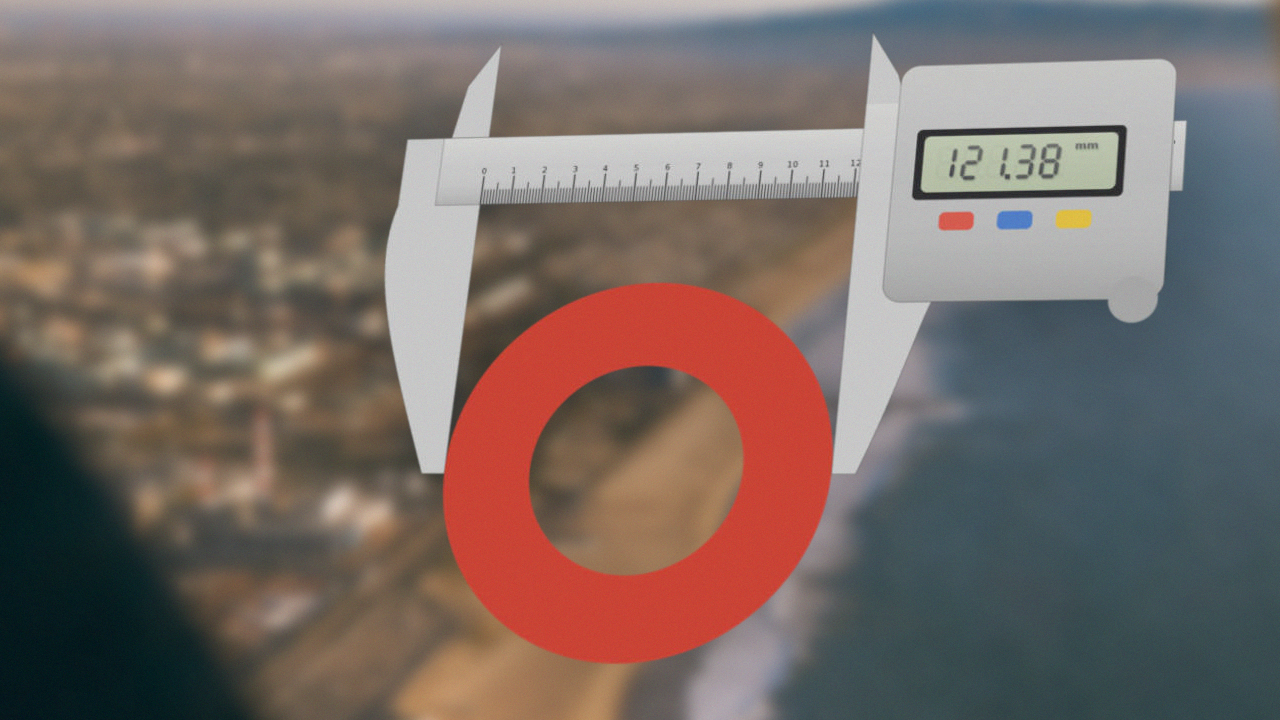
121.38 mm
